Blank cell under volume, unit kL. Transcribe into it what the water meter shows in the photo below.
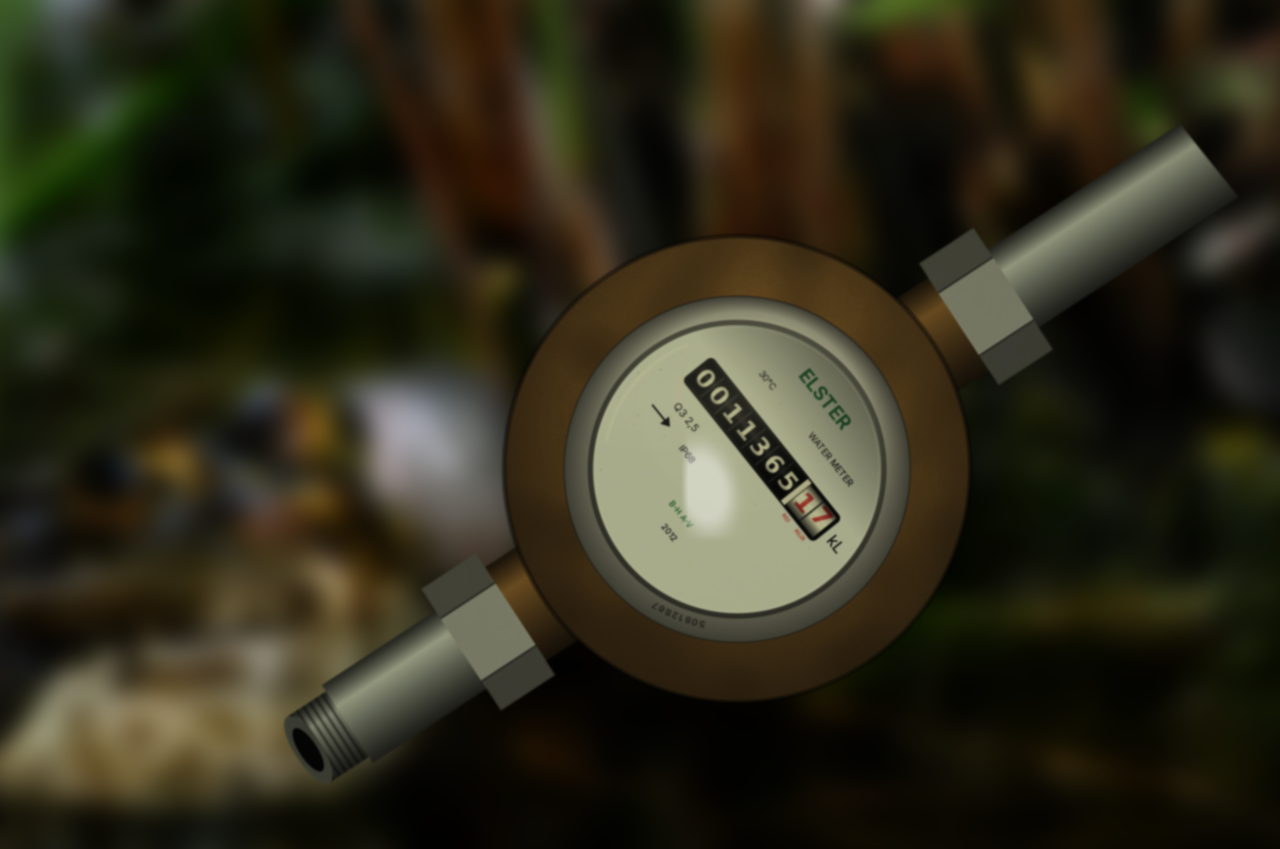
11365.17 kL
